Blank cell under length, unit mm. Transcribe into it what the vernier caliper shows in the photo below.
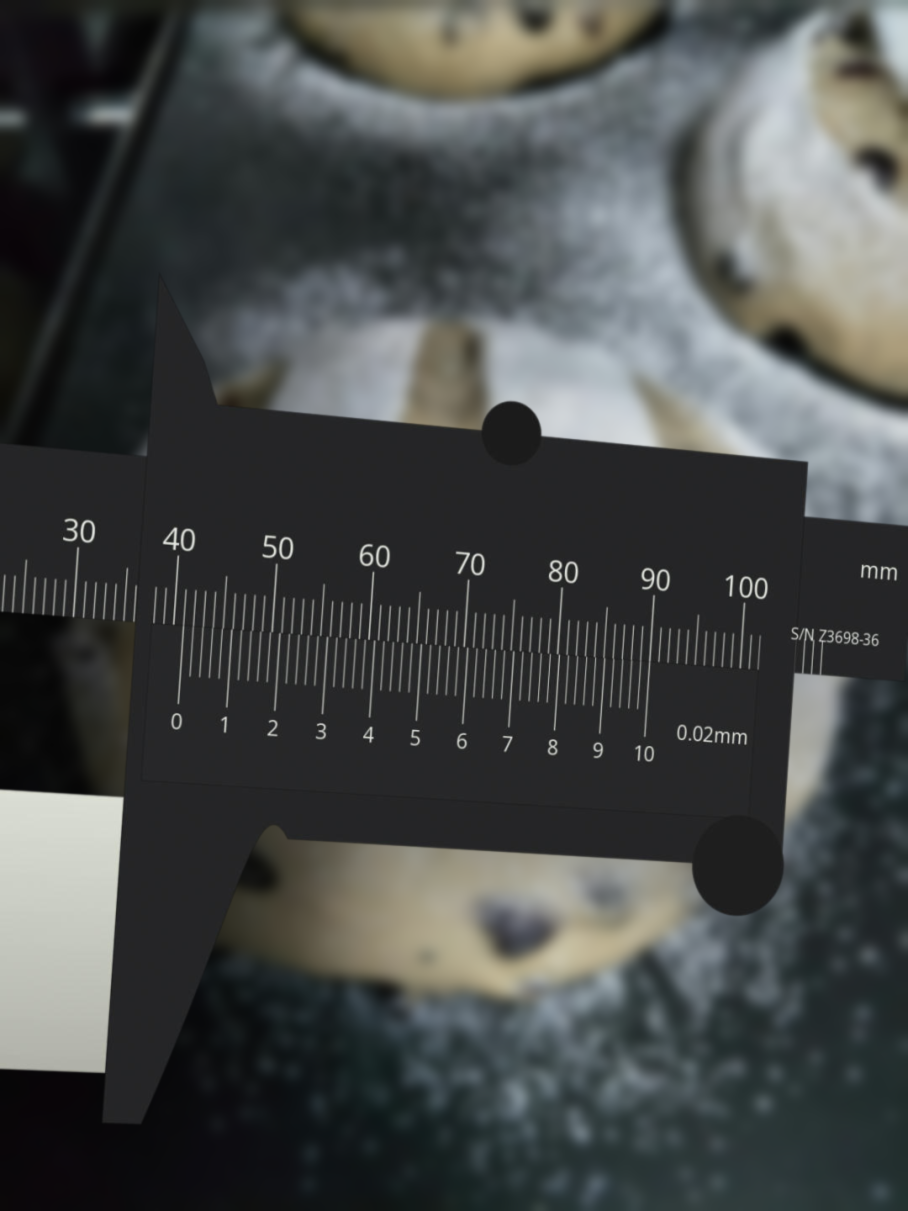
41.0 mm
